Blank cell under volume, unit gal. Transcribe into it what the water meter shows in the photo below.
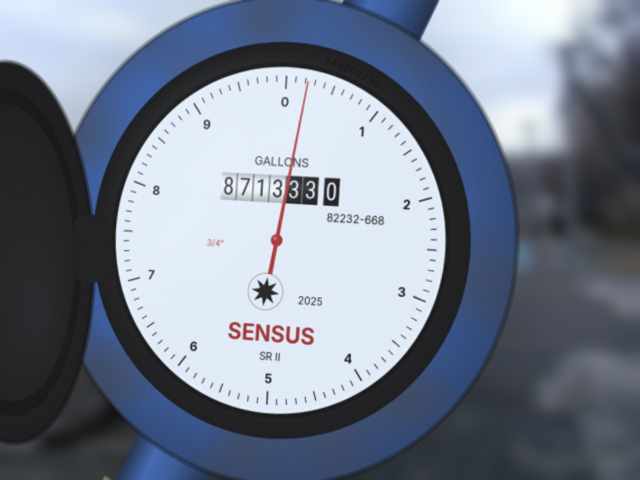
8713330.2 gal
